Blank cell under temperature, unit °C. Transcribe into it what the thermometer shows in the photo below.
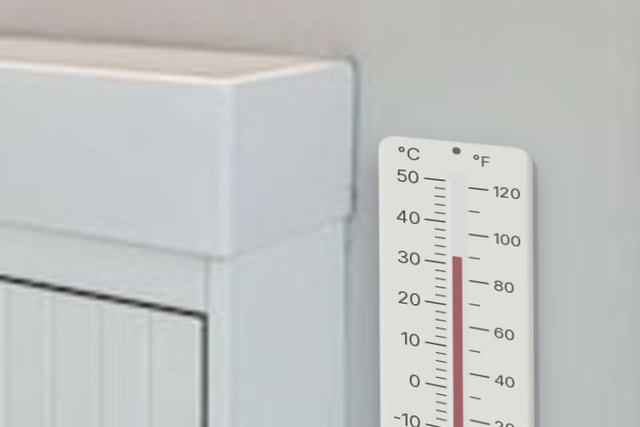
32 °C
